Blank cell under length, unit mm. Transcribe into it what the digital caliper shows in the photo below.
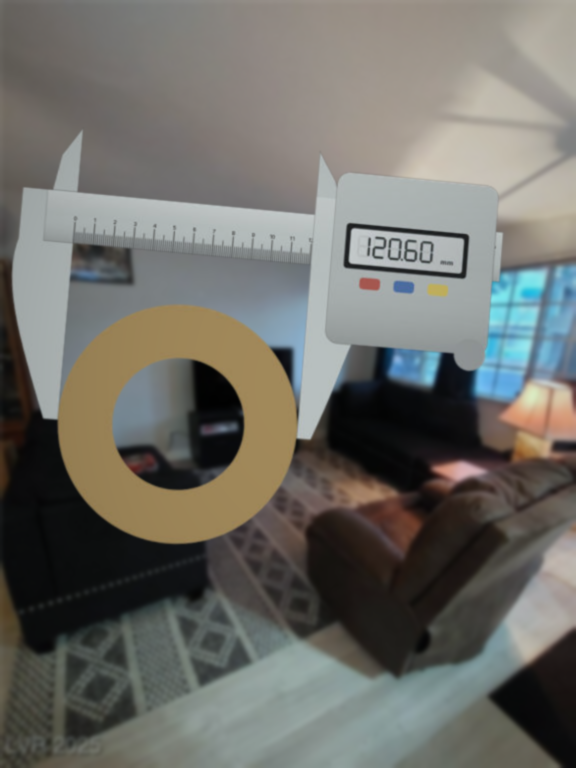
120.60 mm
